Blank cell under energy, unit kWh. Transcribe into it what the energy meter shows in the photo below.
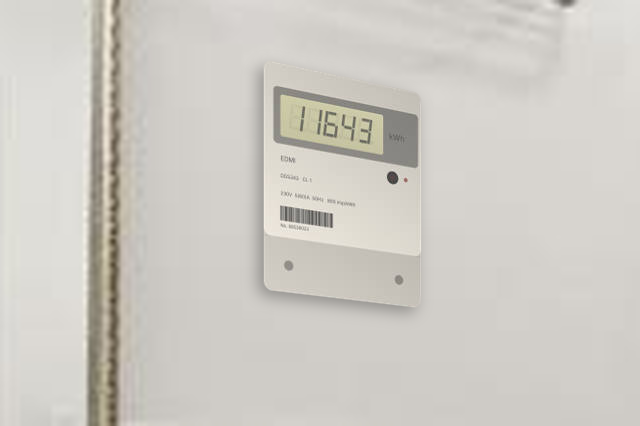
11643 kWh
